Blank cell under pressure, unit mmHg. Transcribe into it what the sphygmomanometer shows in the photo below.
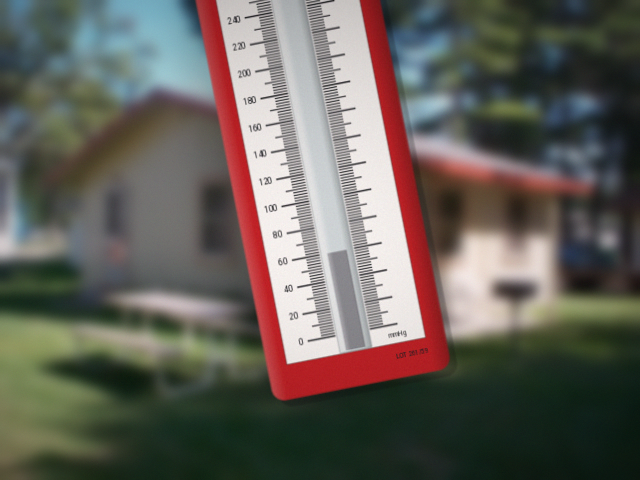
60 mmHg
